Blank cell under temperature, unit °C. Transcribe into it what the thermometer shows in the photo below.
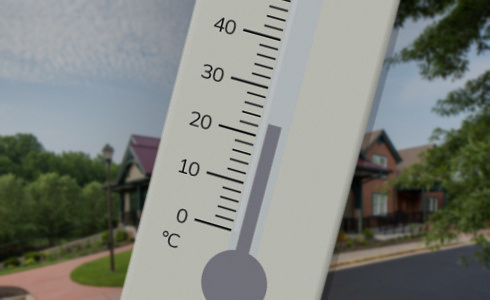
23 °C
